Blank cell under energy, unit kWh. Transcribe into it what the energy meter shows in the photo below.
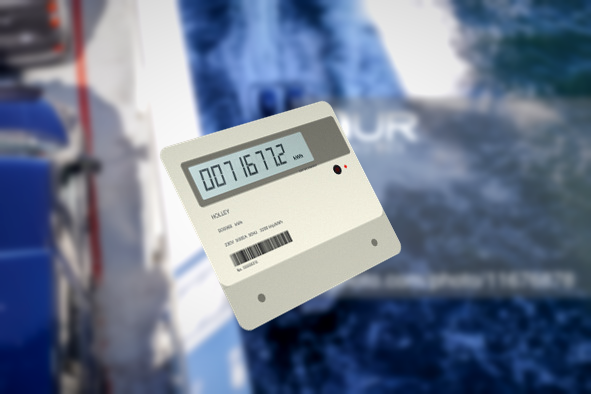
71677.2 kWh
